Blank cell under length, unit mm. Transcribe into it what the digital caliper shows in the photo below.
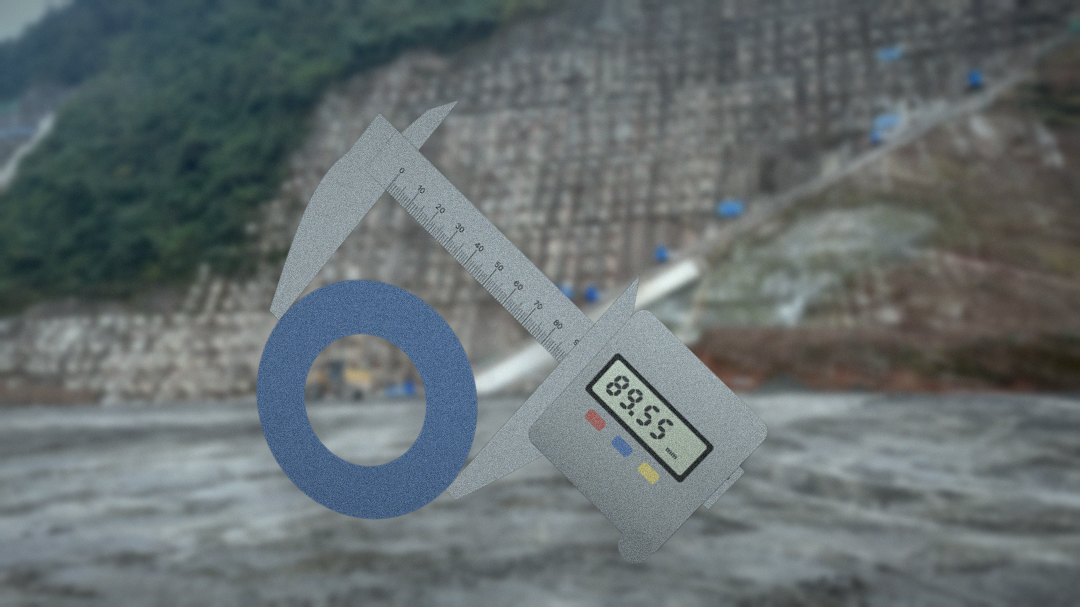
89.55 mm
